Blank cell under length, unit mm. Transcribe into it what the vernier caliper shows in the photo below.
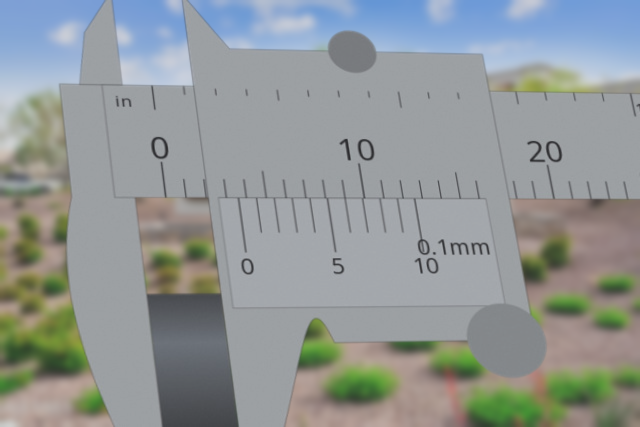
3.6 mm
